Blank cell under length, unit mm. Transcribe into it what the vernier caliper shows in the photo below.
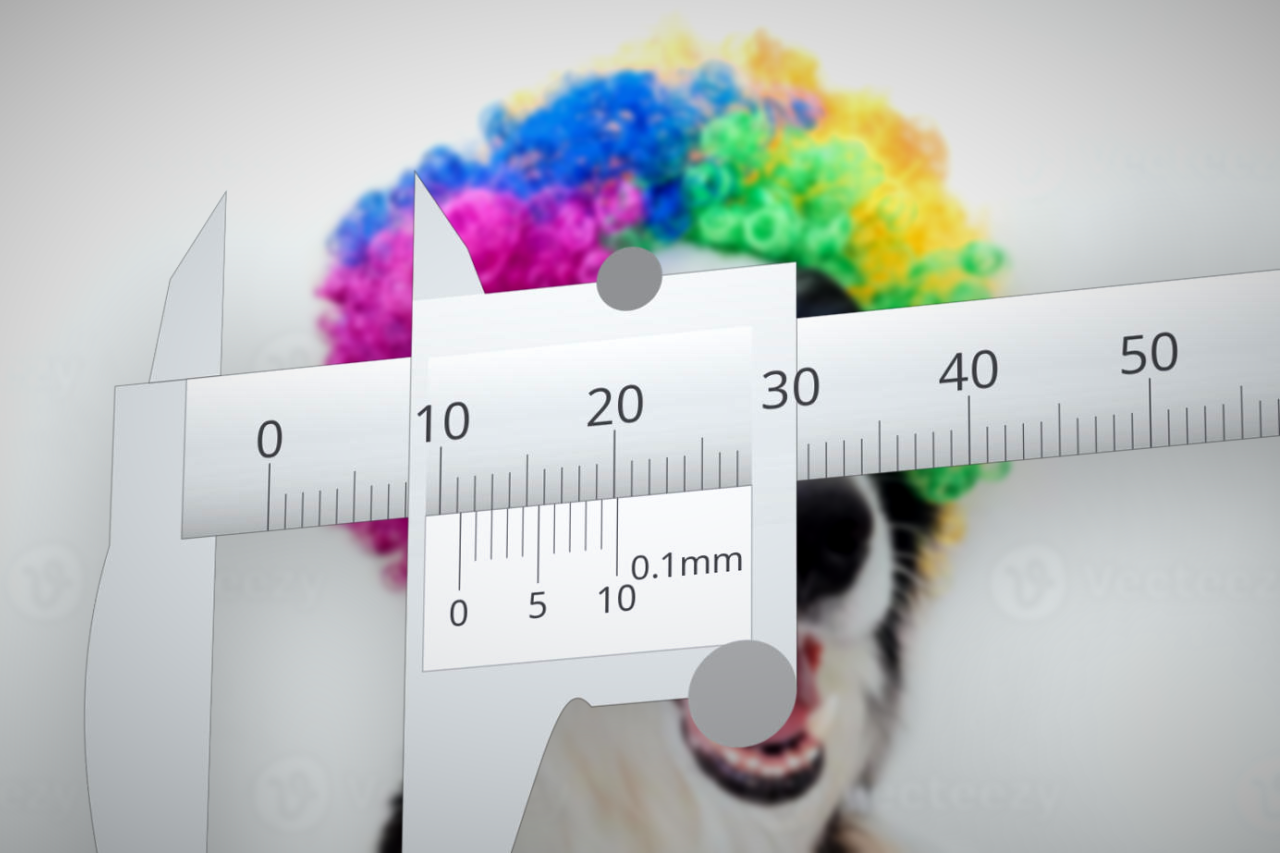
11.2 mm
